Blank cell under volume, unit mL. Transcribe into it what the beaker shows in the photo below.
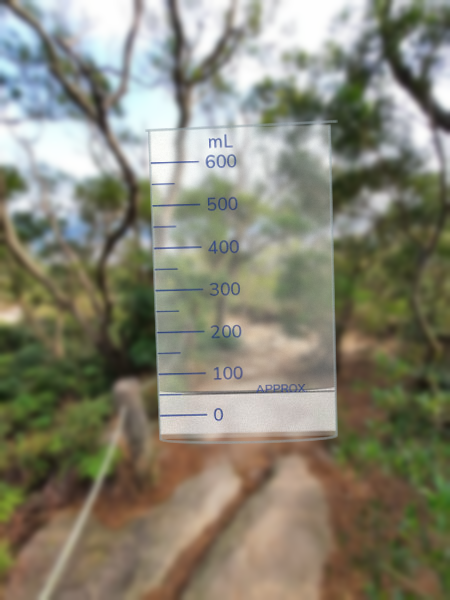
50 mL
